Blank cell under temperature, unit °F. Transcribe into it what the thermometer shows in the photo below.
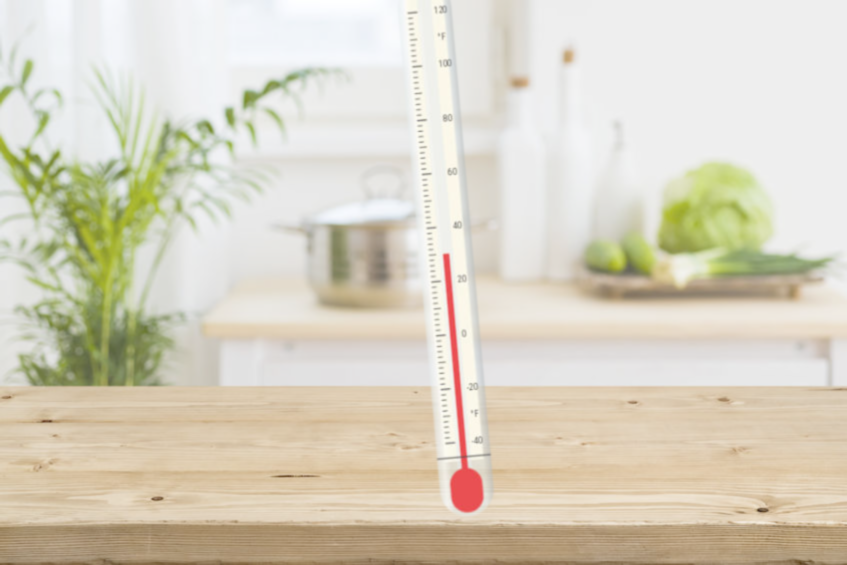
30 °F
